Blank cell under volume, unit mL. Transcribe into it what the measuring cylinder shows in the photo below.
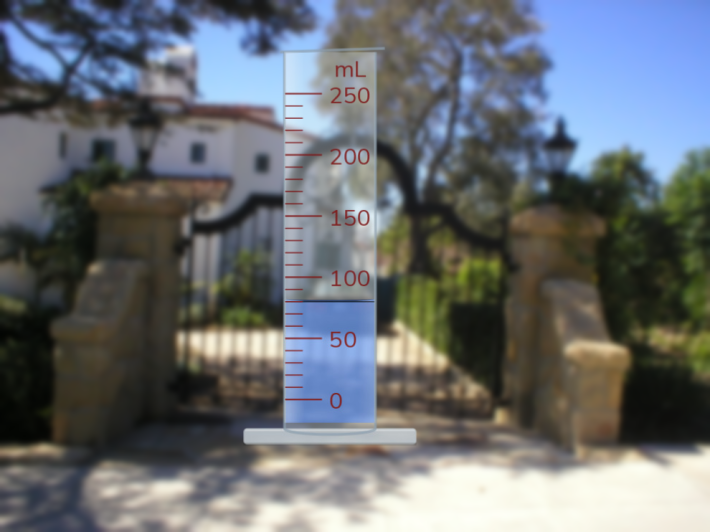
80 mL
